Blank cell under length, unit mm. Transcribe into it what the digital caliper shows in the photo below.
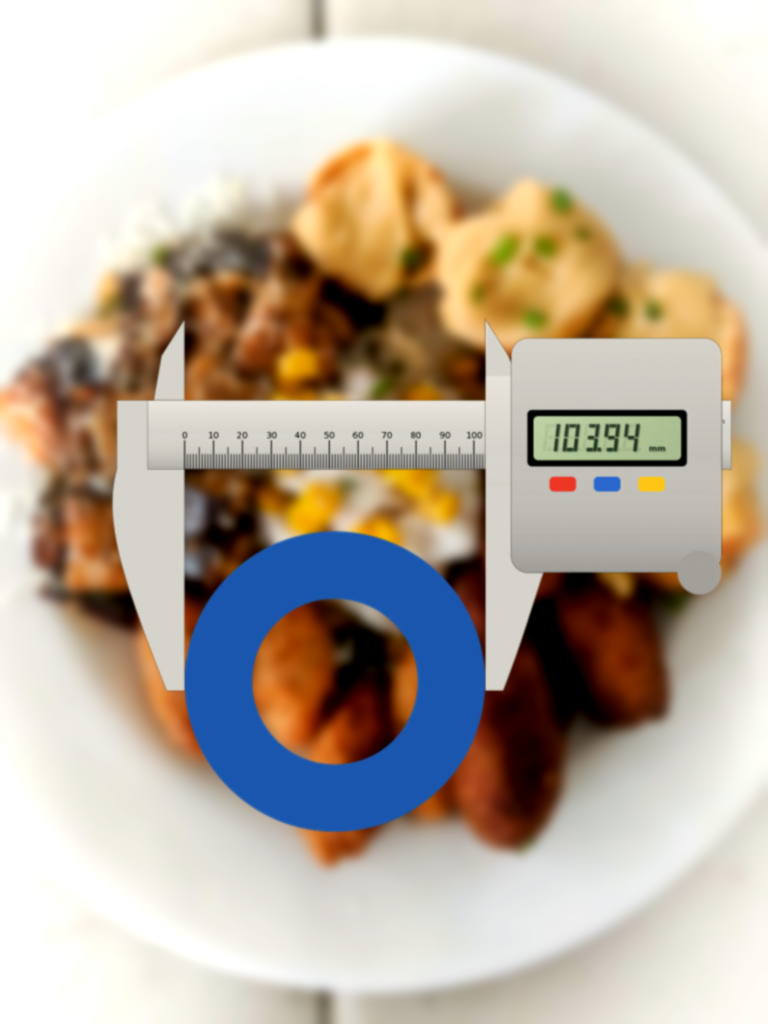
103.94 mm
